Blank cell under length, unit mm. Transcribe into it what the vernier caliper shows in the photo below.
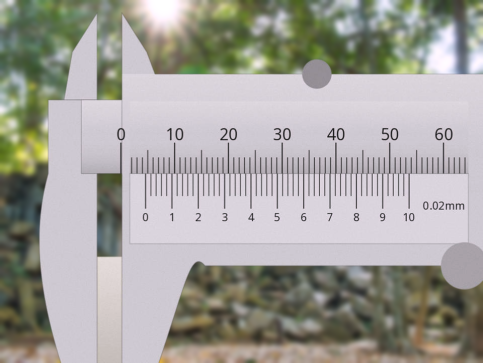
4.6 mm
